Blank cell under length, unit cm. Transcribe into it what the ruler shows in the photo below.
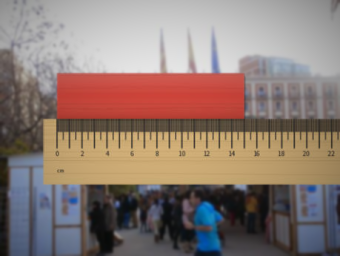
15 cm
